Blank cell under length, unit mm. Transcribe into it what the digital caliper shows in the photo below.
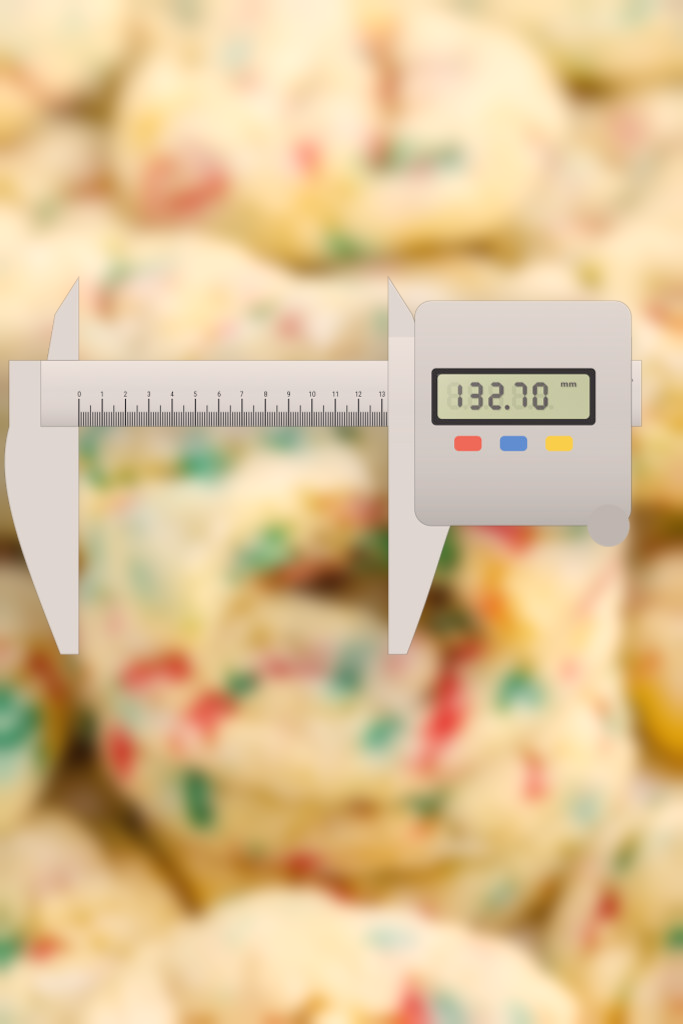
132.70 mm
